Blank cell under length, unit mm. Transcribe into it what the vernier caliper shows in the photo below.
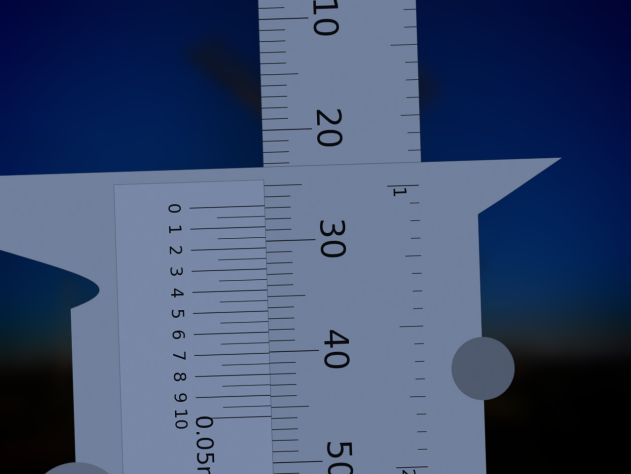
26.8 mm
